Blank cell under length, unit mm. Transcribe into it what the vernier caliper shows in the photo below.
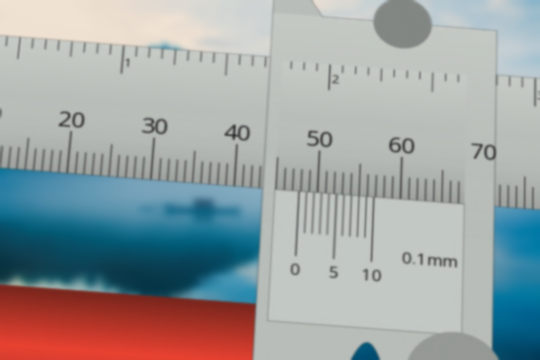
47.8 mm
